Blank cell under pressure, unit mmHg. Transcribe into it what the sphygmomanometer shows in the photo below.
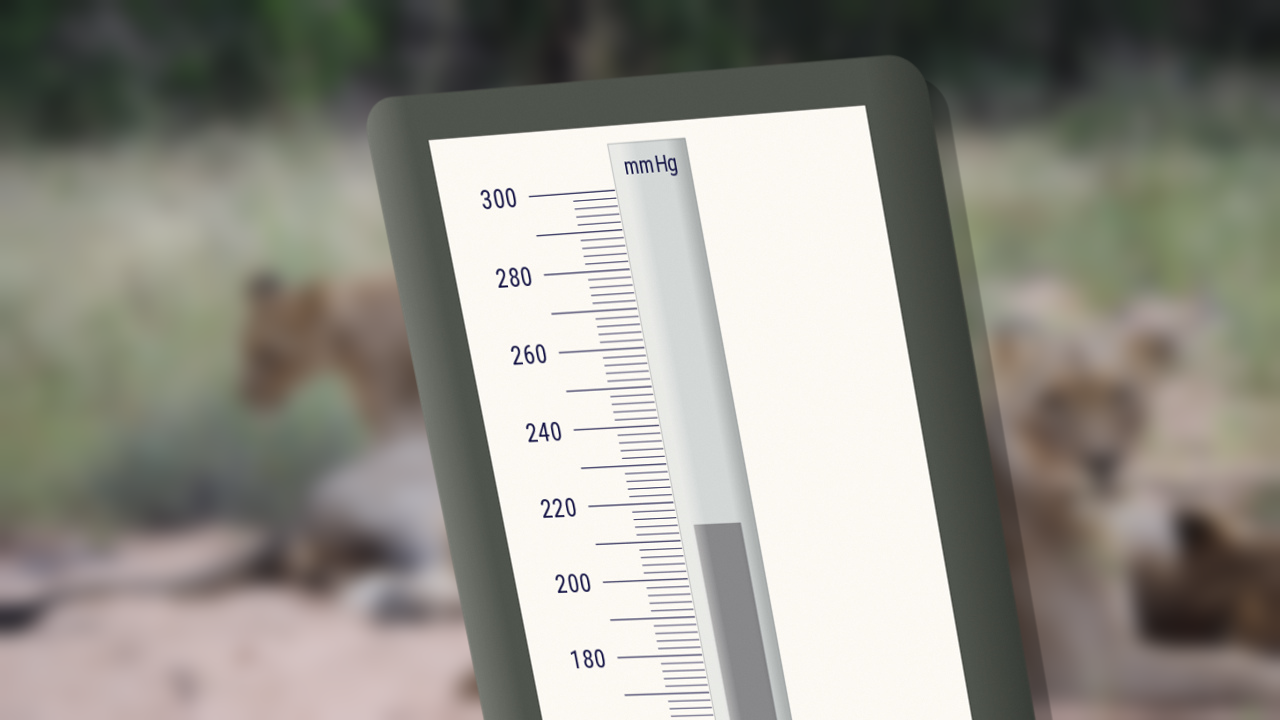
214 mmHg
